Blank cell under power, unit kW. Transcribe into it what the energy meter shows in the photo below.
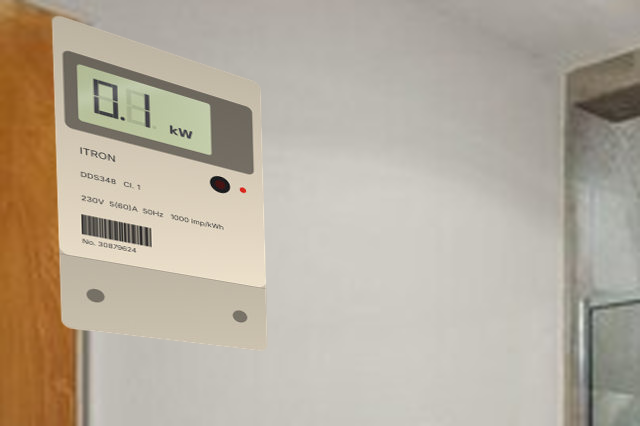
0.1 kW
